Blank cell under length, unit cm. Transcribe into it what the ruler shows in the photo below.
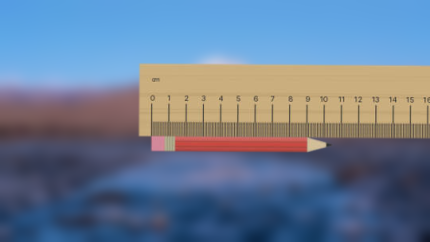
10.5 cm
